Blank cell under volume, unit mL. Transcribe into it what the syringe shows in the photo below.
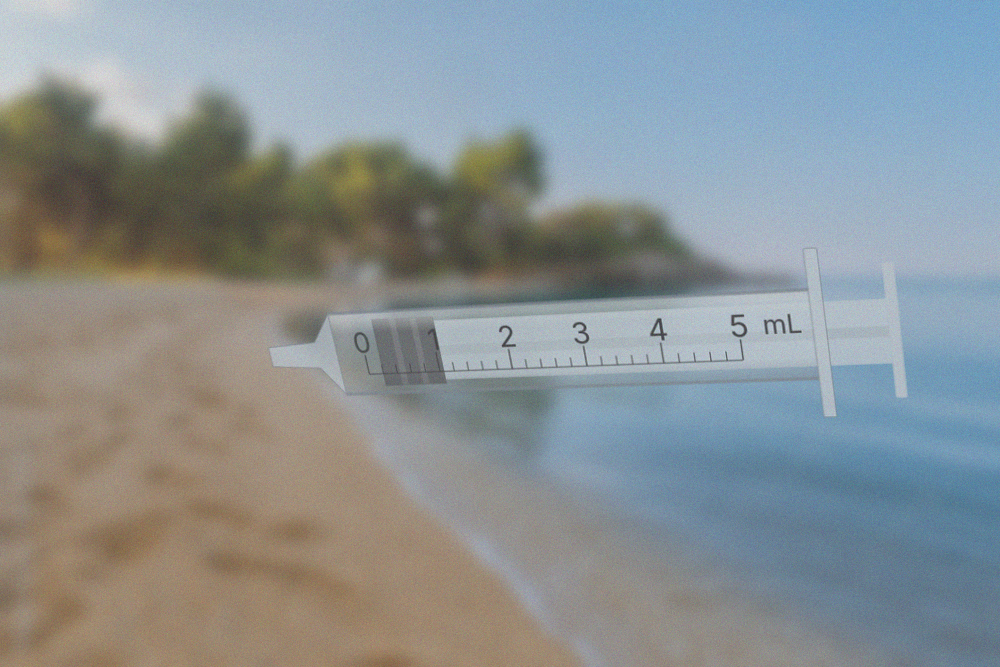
0.2 mL
